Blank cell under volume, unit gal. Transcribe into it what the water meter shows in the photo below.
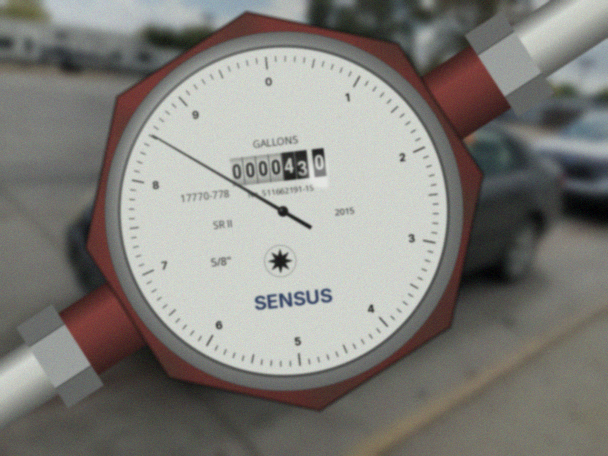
428.5 gal
